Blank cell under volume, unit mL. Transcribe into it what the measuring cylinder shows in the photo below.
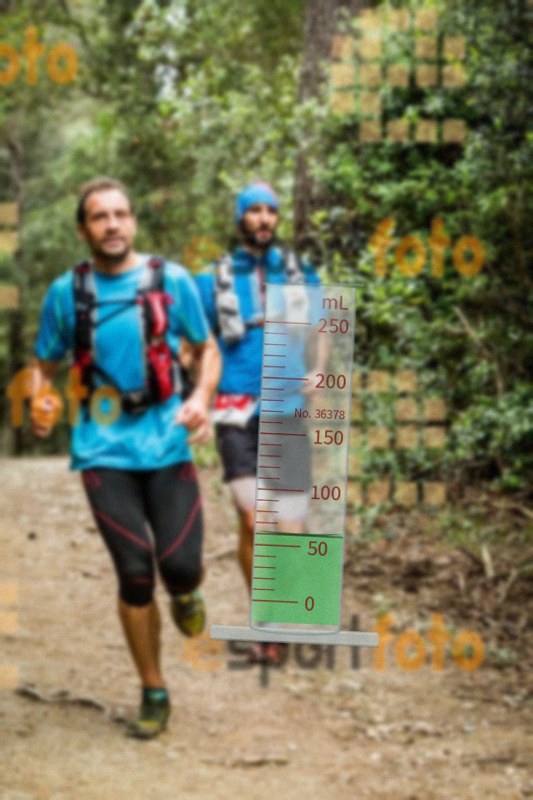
60 mL
